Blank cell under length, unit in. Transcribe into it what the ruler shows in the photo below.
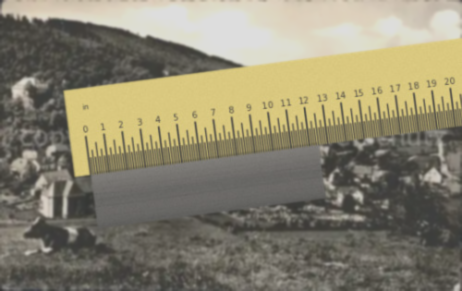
12.5 in
